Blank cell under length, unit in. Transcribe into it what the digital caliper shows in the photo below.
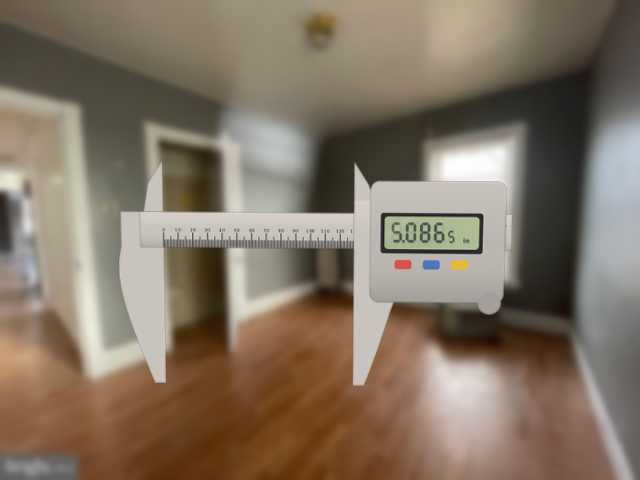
5.0865 in
